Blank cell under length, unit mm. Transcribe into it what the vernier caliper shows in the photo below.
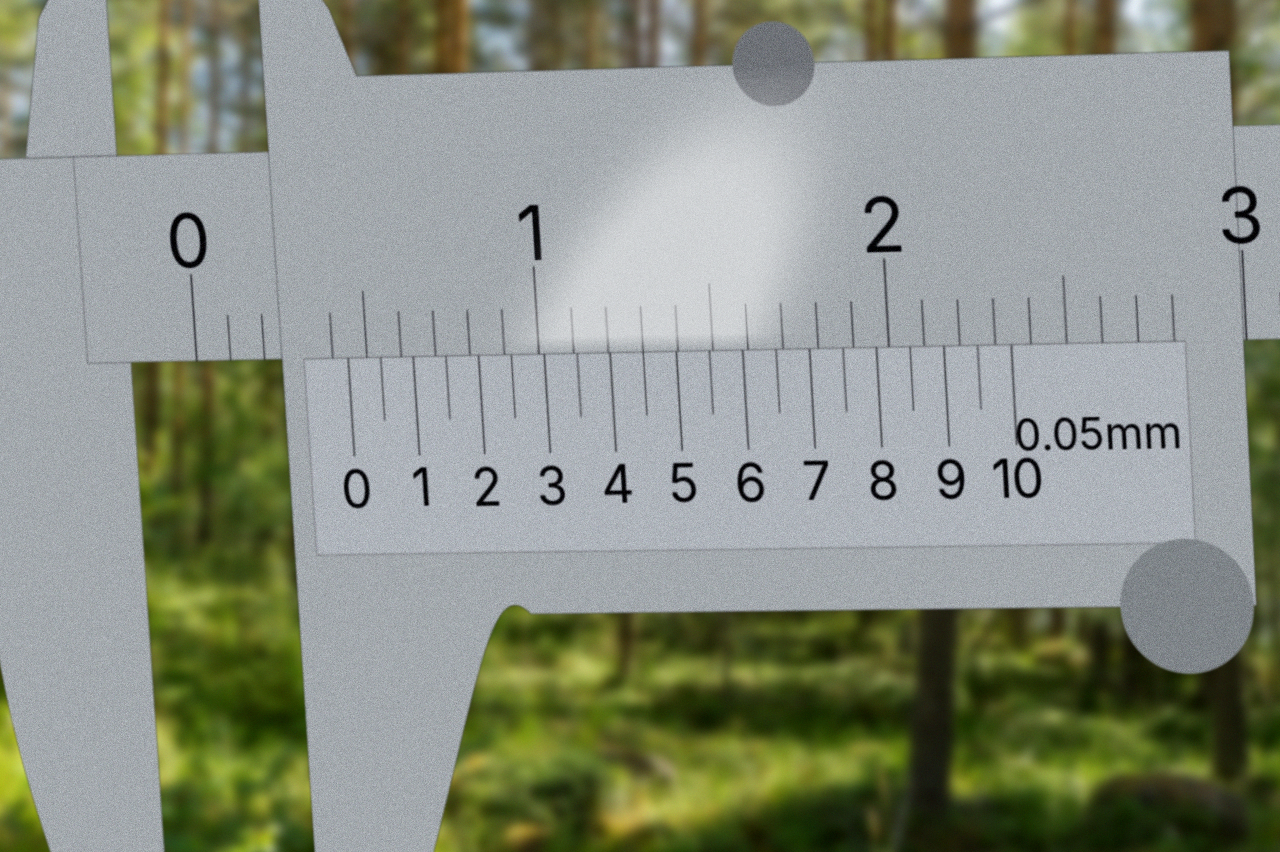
4.45 mm
